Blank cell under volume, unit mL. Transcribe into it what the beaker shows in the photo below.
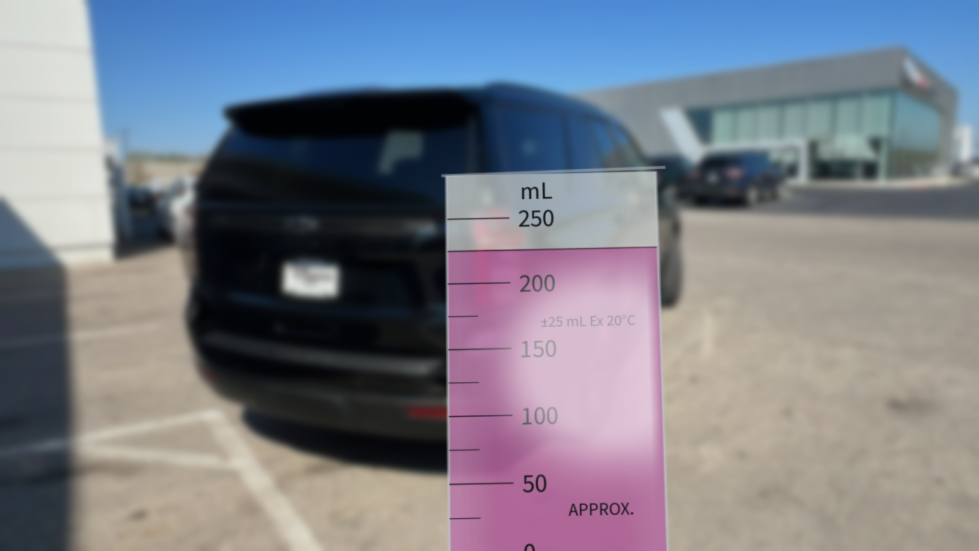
225 mL
